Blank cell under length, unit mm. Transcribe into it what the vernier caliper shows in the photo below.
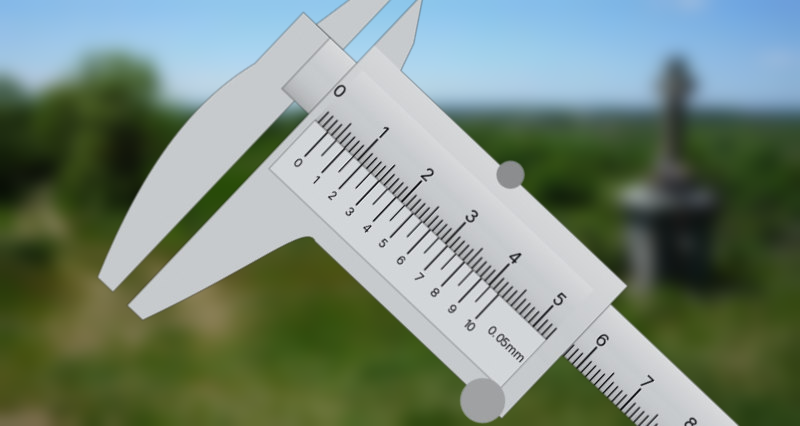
3.2 mm
